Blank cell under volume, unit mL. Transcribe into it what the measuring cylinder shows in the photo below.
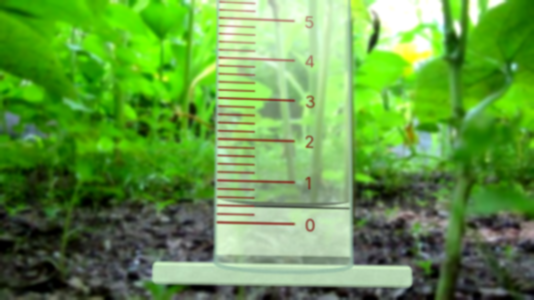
0.4 mL
